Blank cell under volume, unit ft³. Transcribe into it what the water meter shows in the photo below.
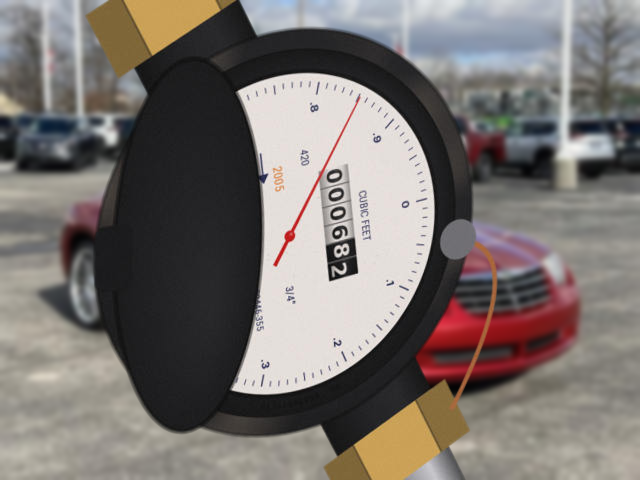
681.85 ft³
